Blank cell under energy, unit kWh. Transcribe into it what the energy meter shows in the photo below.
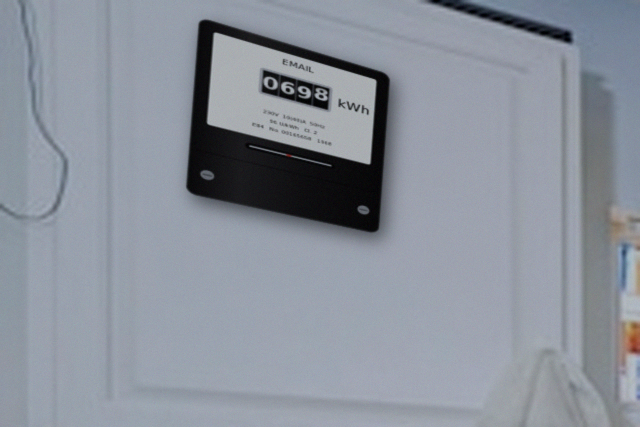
698 kWh
